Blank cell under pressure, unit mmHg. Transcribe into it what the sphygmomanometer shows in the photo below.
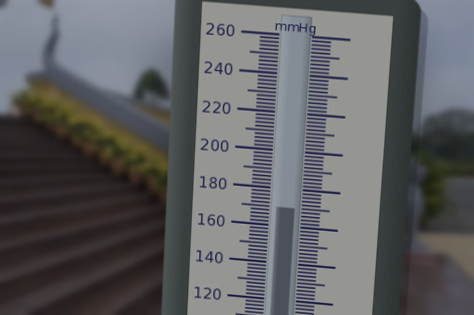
170 mmHg
